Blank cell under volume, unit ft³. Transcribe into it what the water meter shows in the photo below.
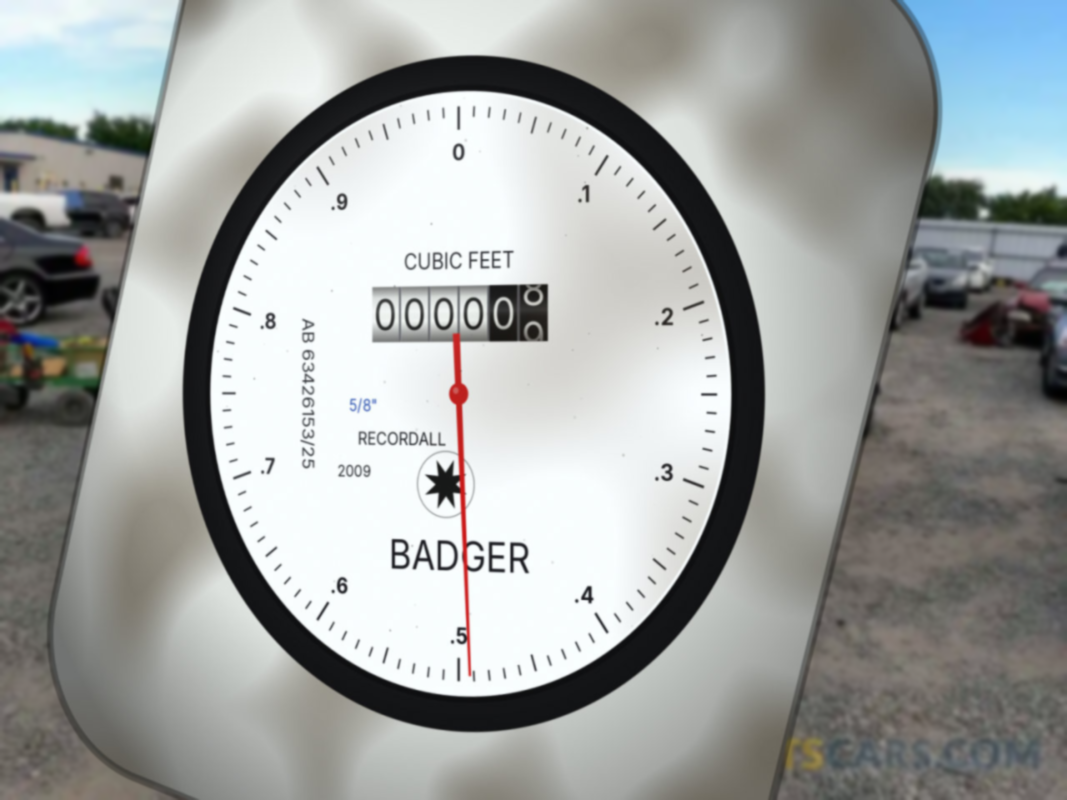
8.49 ft³
